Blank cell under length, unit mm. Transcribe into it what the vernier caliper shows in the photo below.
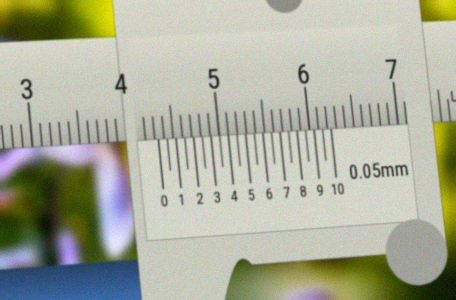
43.4 mm
